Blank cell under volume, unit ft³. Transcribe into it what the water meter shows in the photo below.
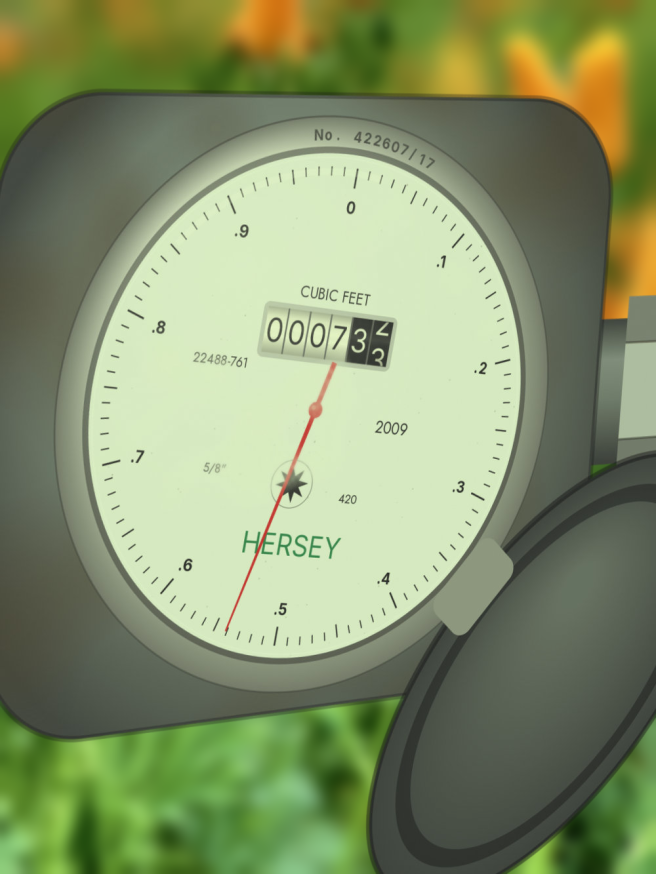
732.54 ft³
